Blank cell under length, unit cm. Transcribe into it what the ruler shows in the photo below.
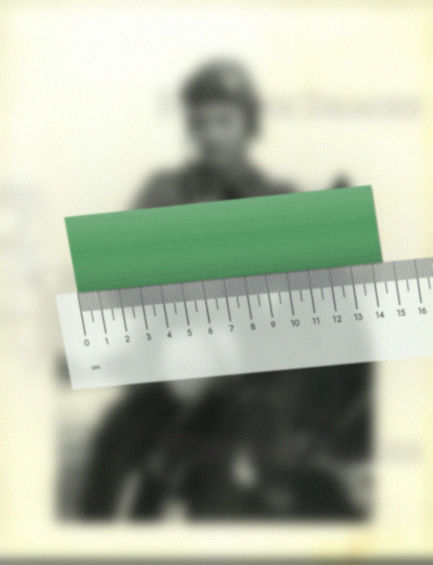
14.5 cm
